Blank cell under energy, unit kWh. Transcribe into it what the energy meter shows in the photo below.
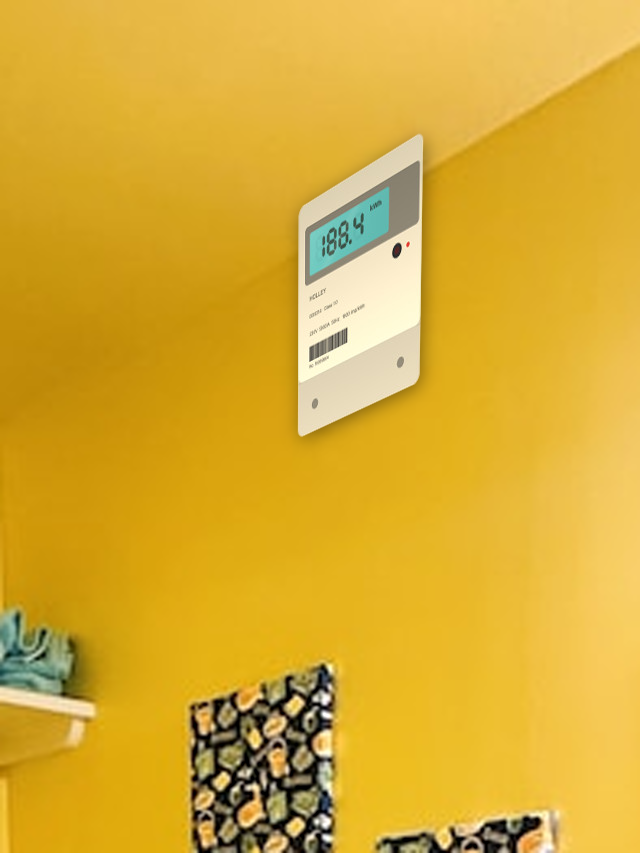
188.4 kWh
